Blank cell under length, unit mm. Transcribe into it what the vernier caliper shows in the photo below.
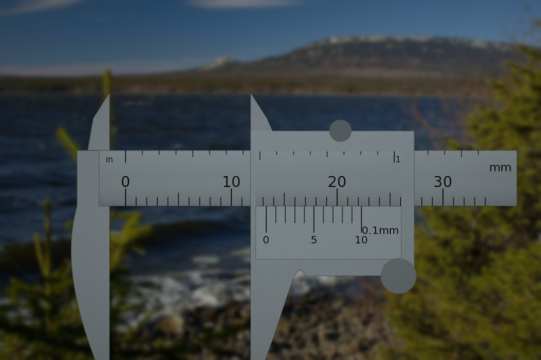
13.3 mm
